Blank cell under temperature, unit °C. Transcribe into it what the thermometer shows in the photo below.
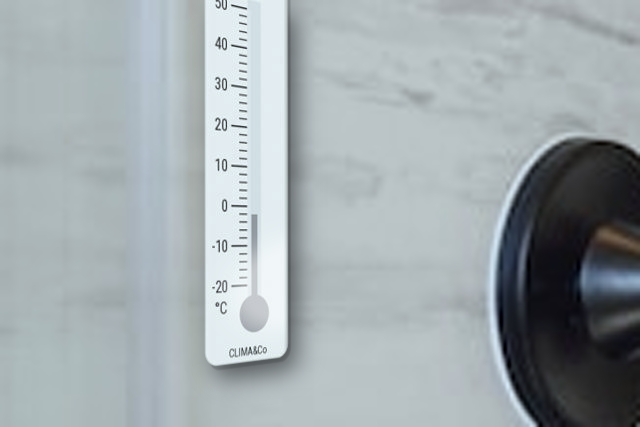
-2 °C
